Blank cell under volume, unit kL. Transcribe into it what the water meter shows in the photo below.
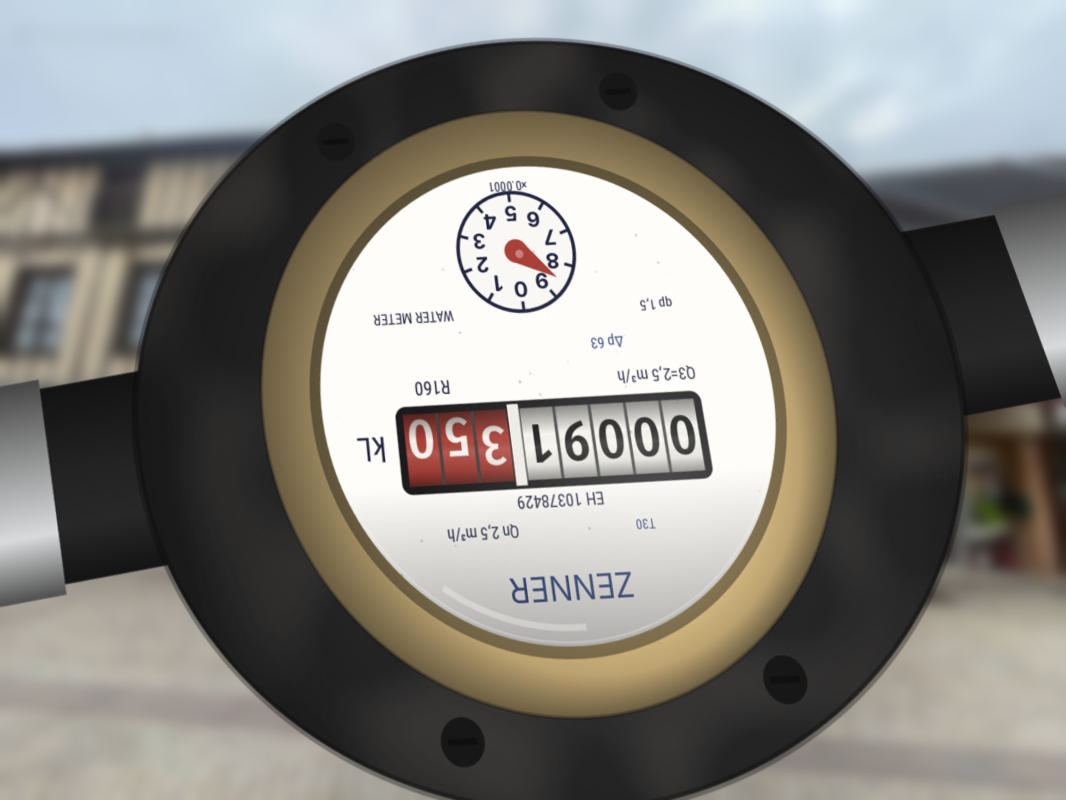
91.3498 kL
